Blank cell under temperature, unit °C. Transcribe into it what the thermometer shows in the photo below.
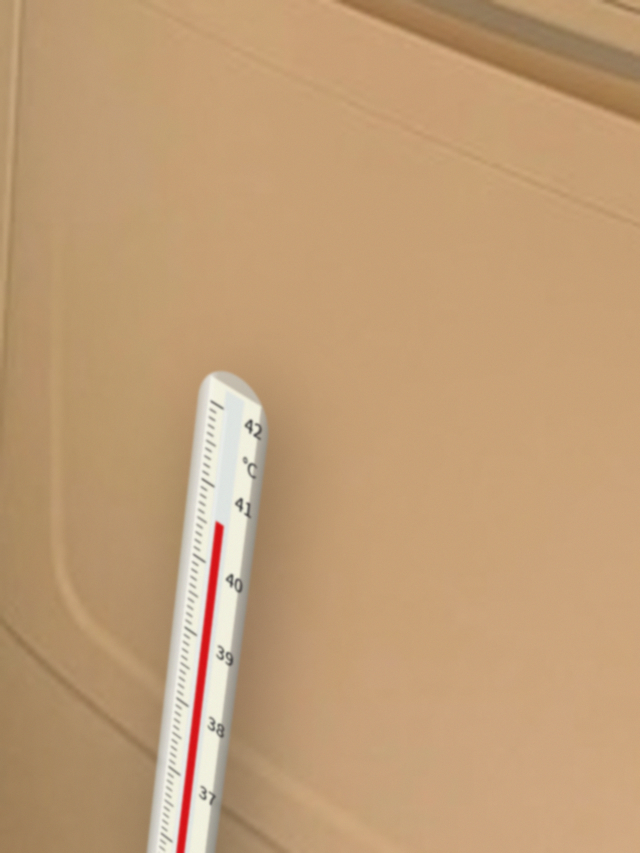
40.6 °C
